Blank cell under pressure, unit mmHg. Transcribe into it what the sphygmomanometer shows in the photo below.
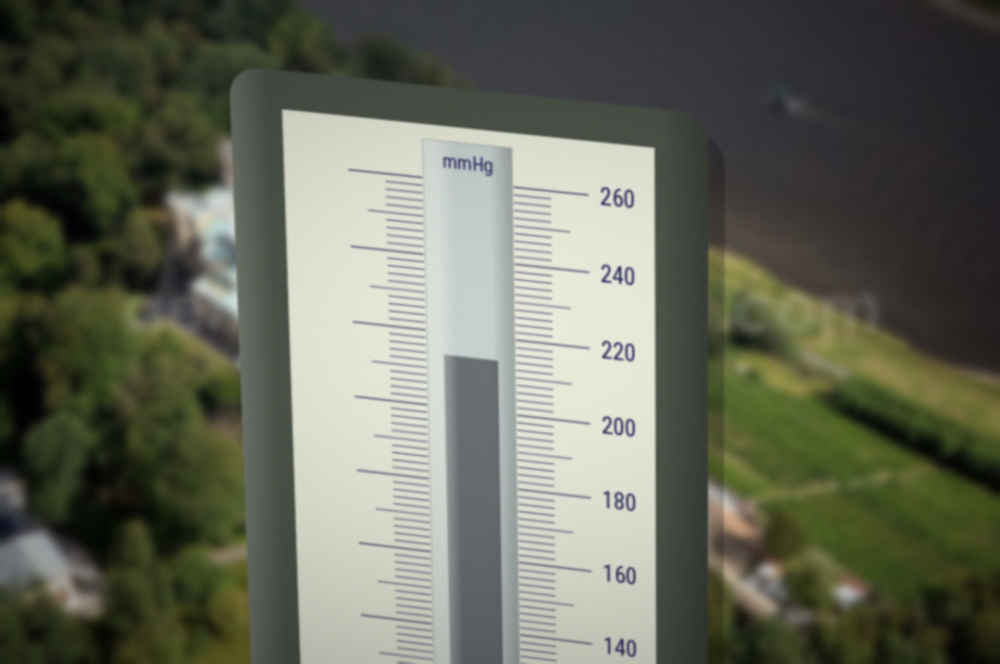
214 mmHg
